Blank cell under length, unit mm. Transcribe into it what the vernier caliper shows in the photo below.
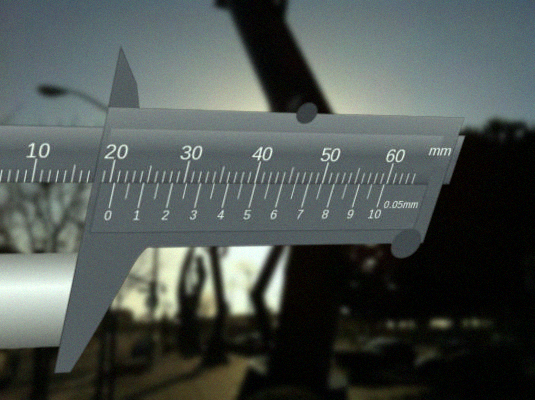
20.6 mm
